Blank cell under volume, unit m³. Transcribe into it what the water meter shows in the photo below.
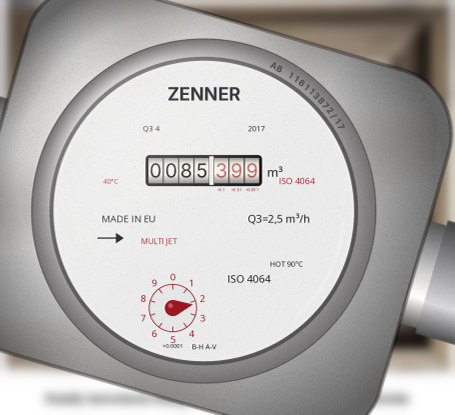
85.3992 m³
